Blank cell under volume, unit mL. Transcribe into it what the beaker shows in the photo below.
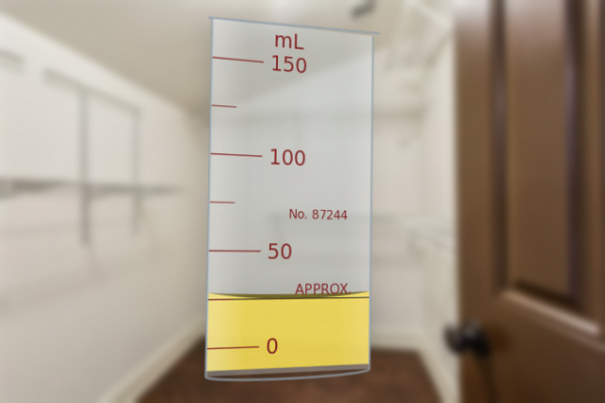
25 mL
